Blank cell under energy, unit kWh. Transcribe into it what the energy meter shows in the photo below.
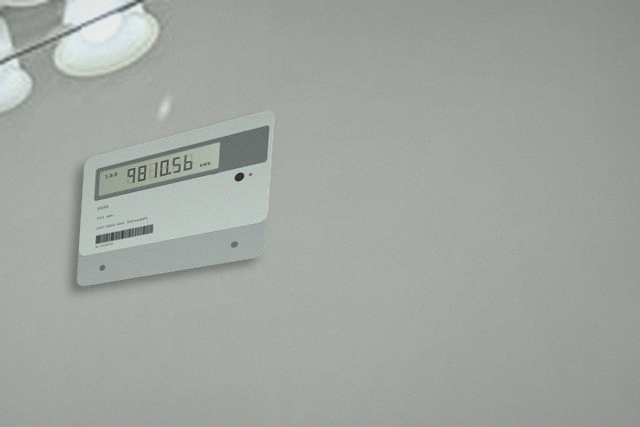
9810.56 kWh
